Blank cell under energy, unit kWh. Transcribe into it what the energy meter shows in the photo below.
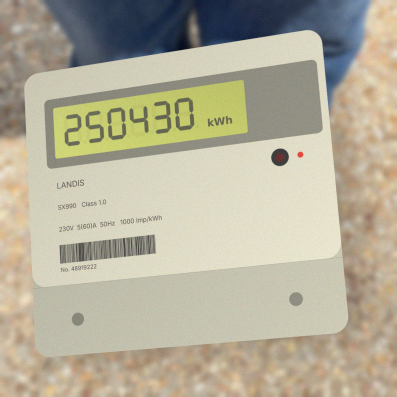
250430 kWh
